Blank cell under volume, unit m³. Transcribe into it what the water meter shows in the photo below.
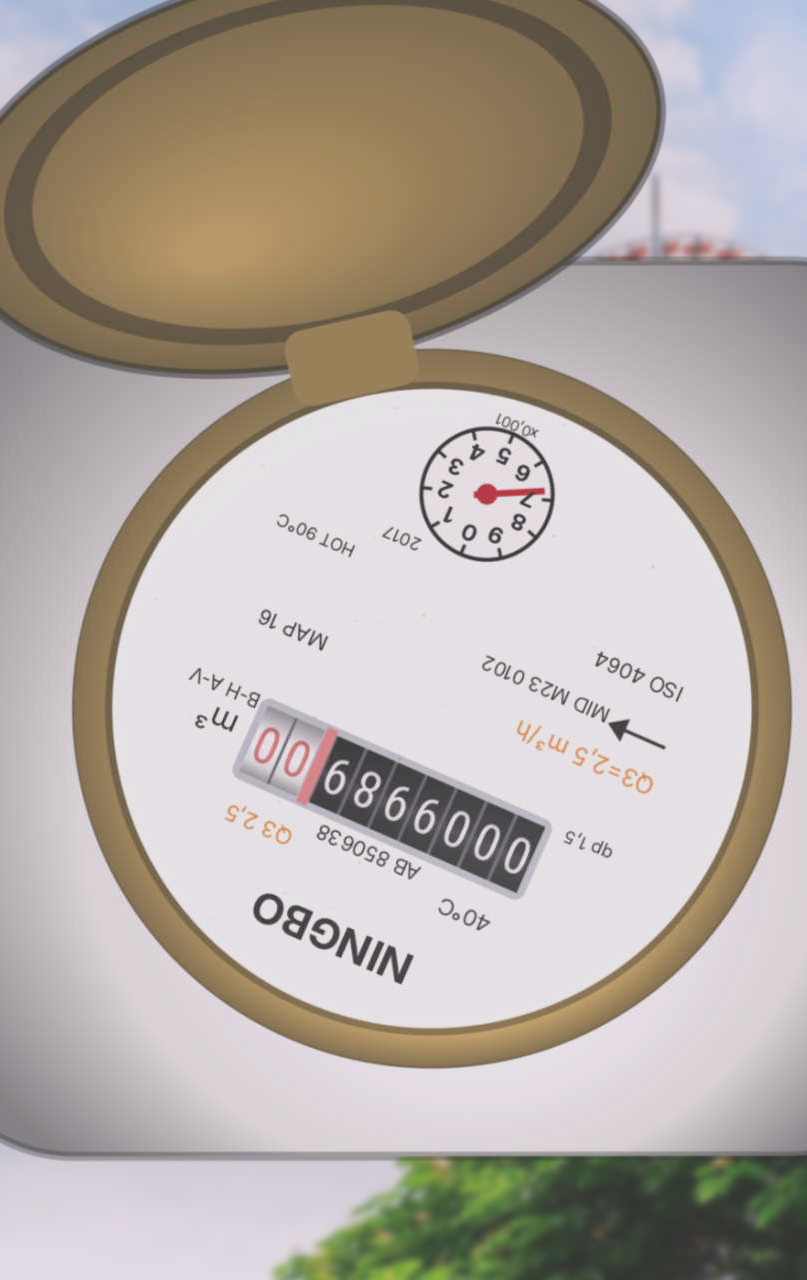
9989.006 m³
